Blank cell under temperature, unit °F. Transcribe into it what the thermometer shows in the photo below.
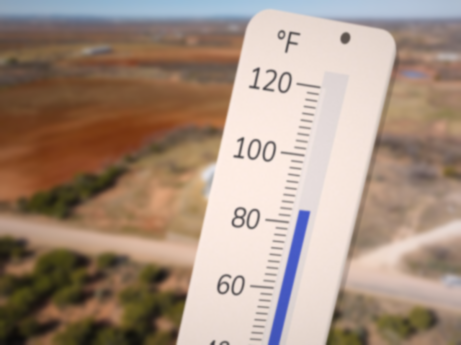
84 °F
